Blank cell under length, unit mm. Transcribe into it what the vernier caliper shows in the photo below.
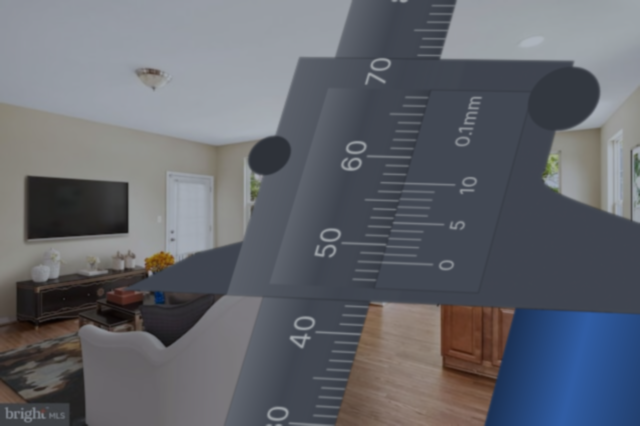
48.0 mm
